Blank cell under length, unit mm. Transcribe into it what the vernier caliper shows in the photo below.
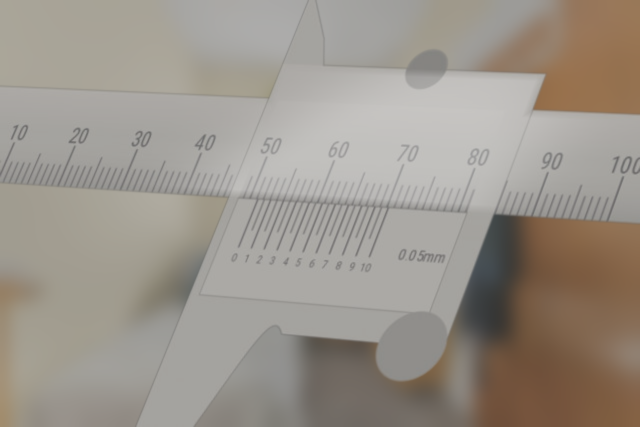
51.2 mm
